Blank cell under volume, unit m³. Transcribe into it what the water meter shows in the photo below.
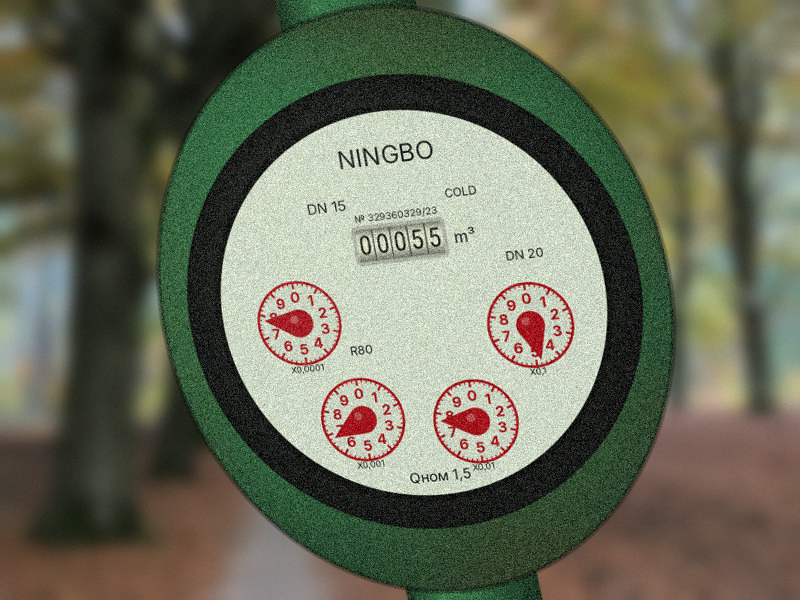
55.4767 m³
